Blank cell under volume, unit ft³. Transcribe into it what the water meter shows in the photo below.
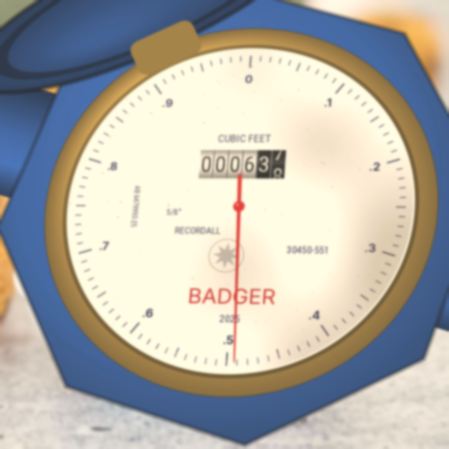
637.49 ft³
